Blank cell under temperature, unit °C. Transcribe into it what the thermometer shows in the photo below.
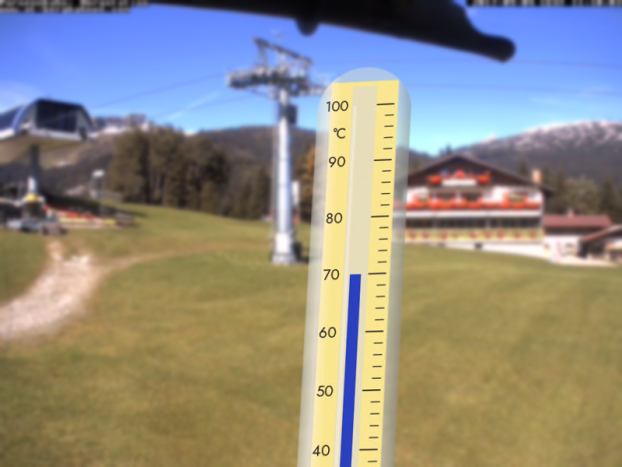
70 °C
